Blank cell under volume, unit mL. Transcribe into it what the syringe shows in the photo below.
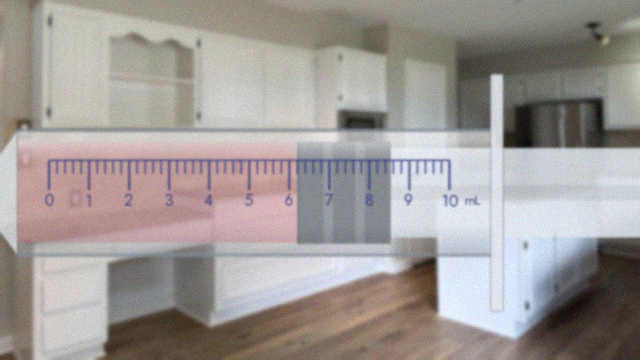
6.2 mL
